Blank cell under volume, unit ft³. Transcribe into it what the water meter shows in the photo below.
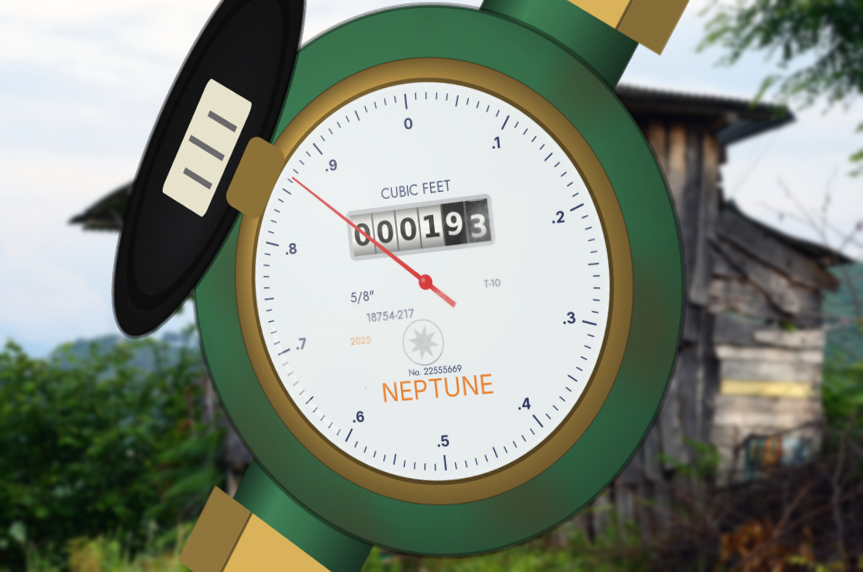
192.86 ft³
